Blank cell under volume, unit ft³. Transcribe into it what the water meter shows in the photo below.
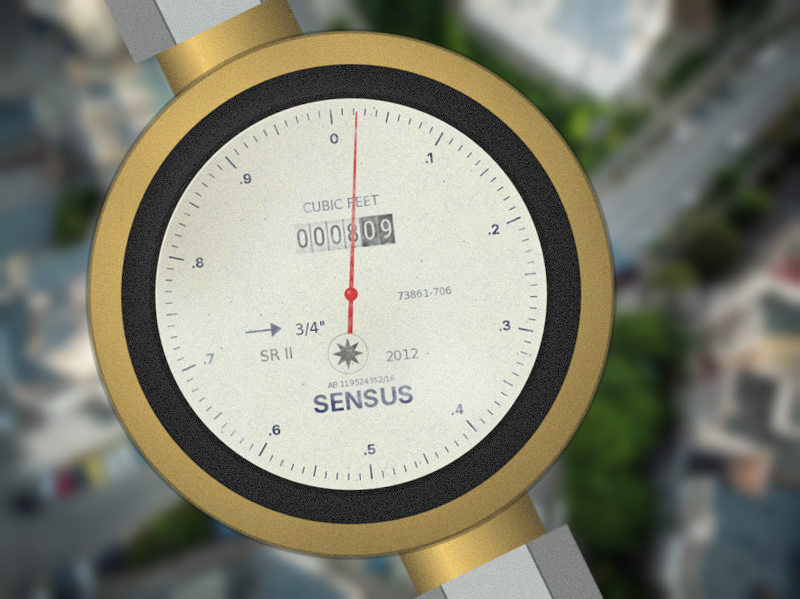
809.02 ft³
